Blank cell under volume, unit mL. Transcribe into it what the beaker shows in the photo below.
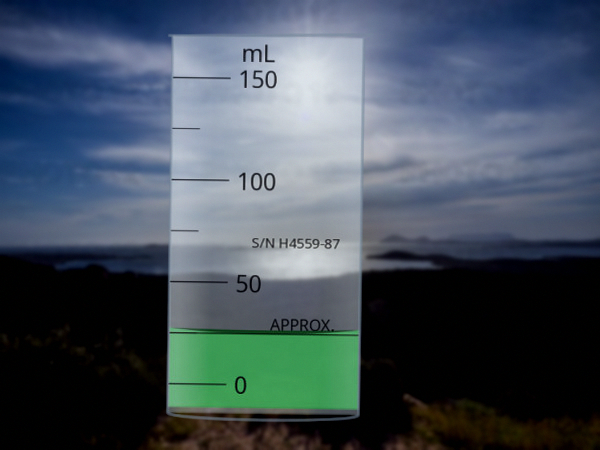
25 mL
